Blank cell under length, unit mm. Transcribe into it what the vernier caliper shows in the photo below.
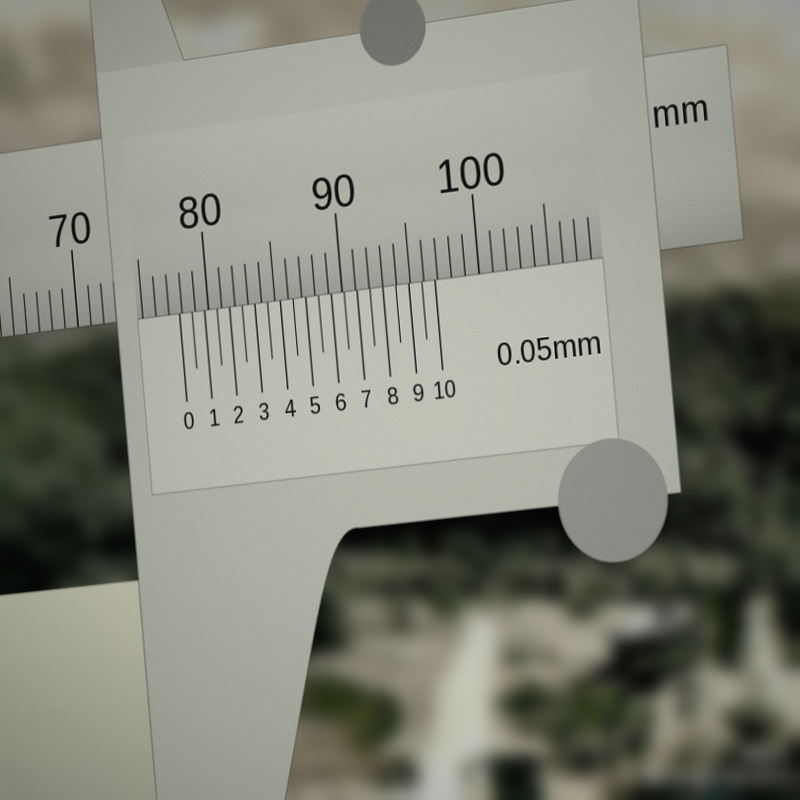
77.8 mm
